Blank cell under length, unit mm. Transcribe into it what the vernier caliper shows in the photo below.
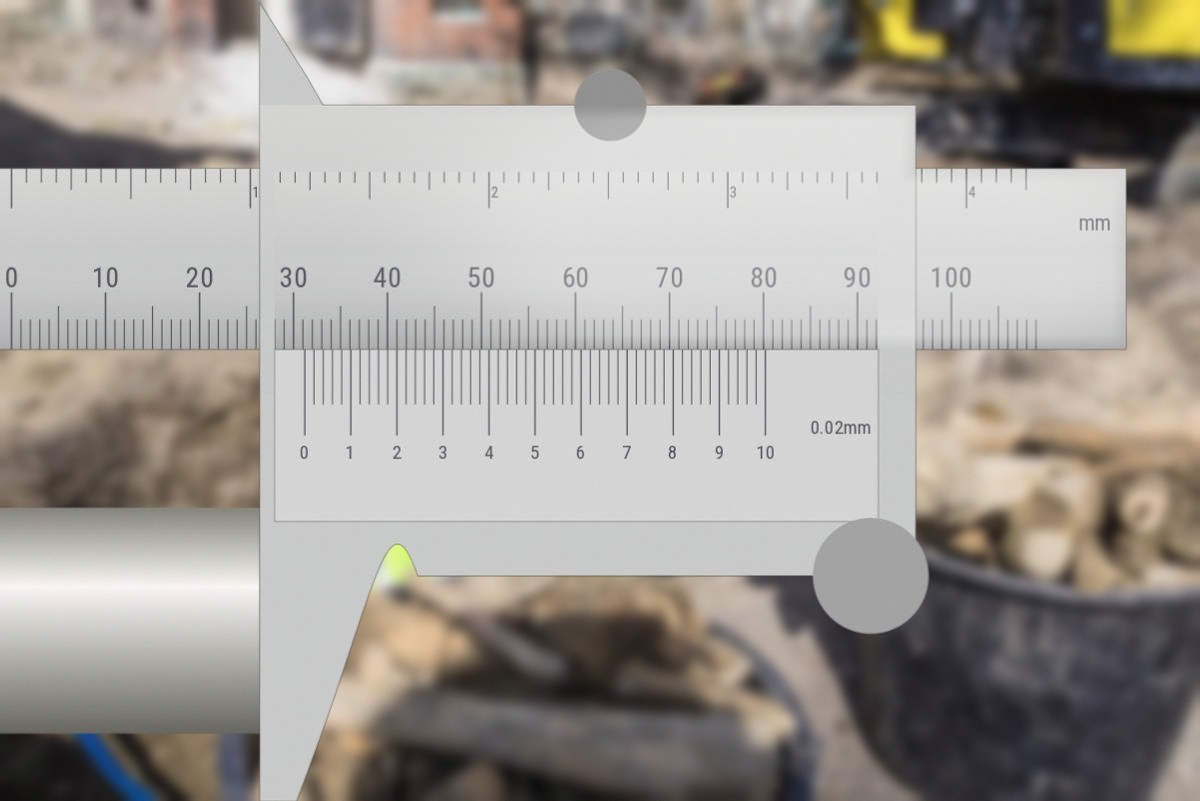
31.2 mm
